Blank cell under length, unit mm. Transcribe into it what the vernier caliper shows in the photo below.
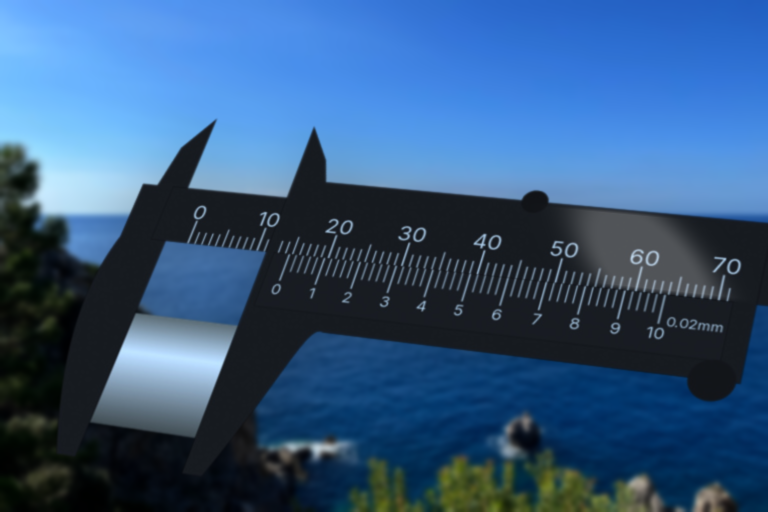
14.6 mm
